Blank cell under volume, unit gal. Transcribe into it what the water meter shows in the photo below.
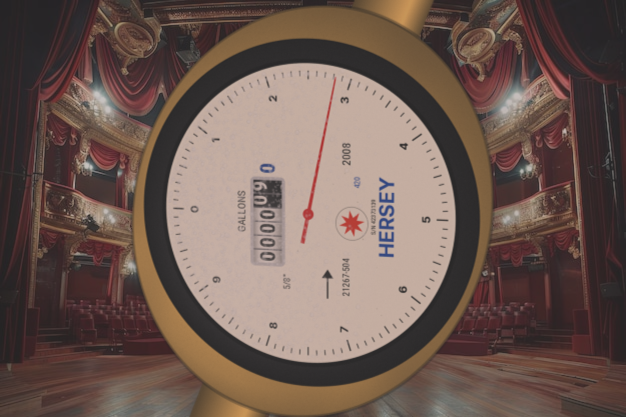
92.8 gal
